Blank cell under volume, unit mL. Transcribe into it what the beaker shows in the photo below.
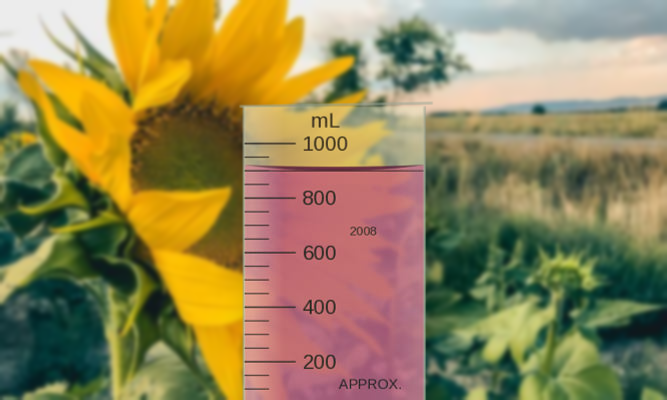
900 mL
